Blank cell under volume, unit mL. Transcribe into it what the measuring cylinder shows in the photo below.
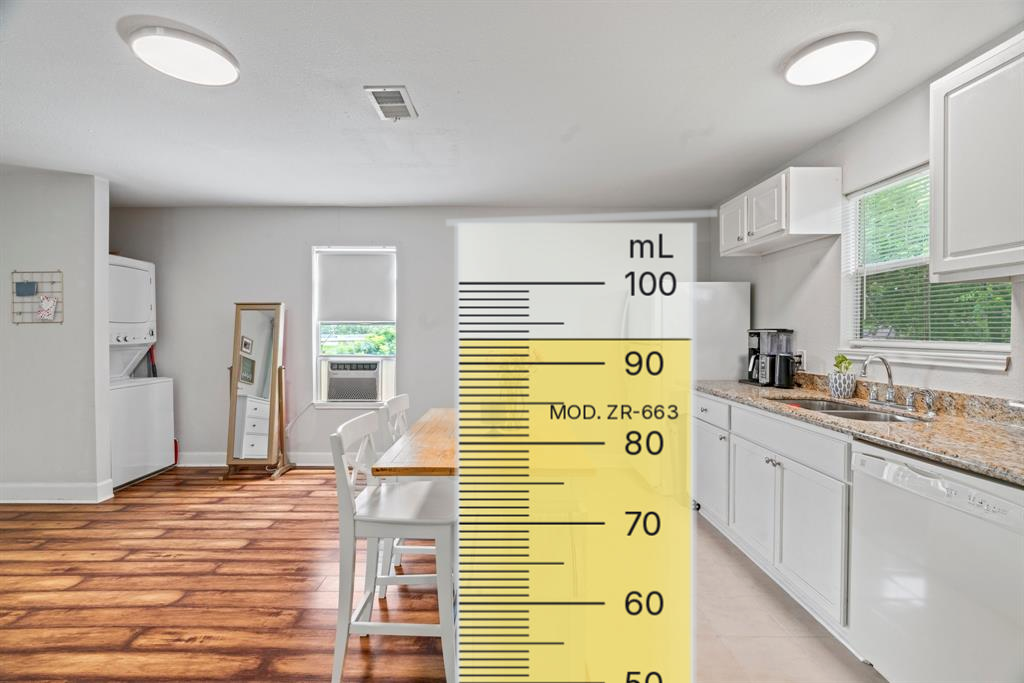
93 mL
